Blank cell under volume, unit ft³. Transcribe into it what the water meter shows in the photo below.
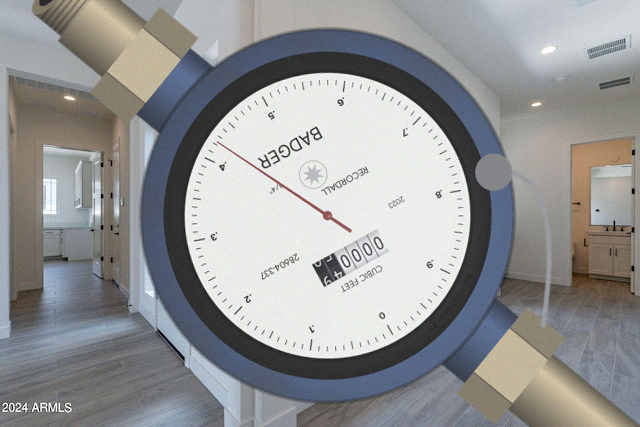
49.42 ft³
